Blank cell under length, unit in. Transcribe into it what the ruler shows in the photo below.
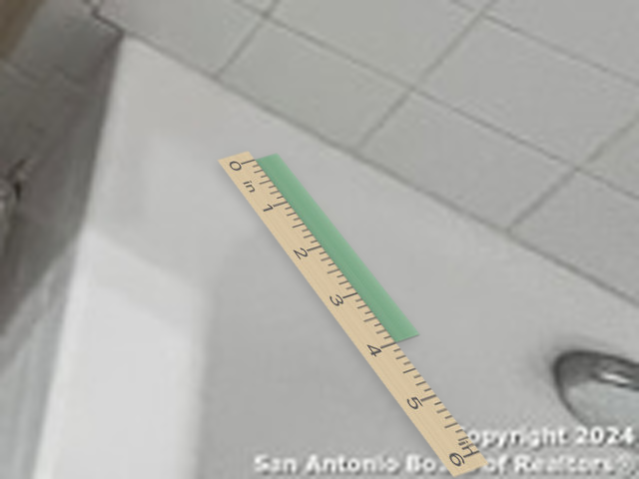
4 in
